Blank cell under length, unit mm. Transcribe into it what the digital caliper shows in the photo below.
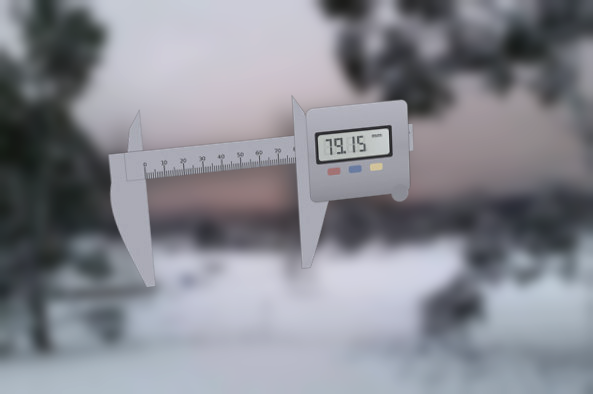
79.15 mm
